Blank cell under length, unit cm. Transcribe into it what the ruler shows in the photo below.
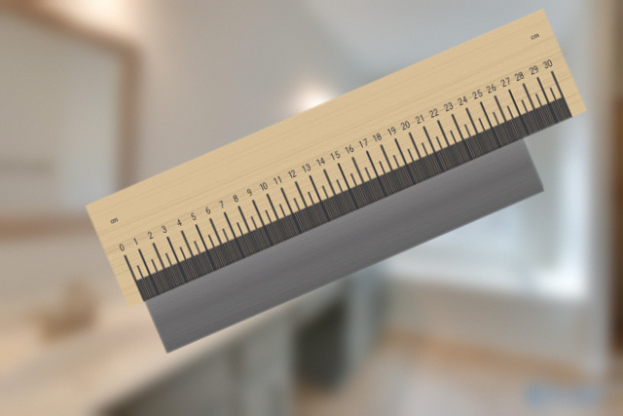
26.5 cm
